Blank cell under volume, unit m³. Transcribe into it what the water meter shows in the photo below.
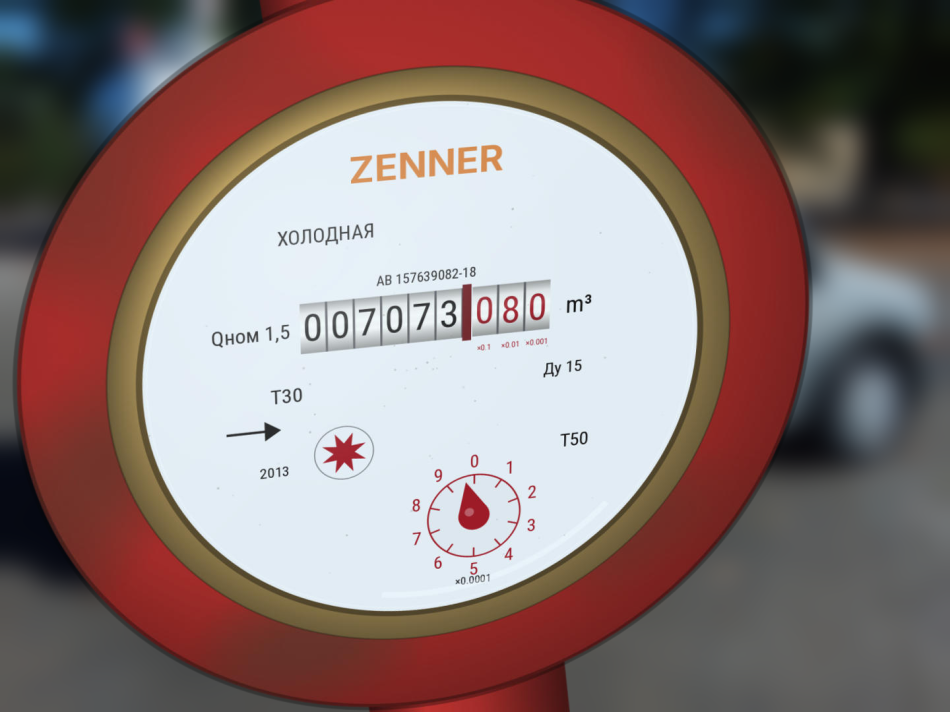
7073.0799 m³
